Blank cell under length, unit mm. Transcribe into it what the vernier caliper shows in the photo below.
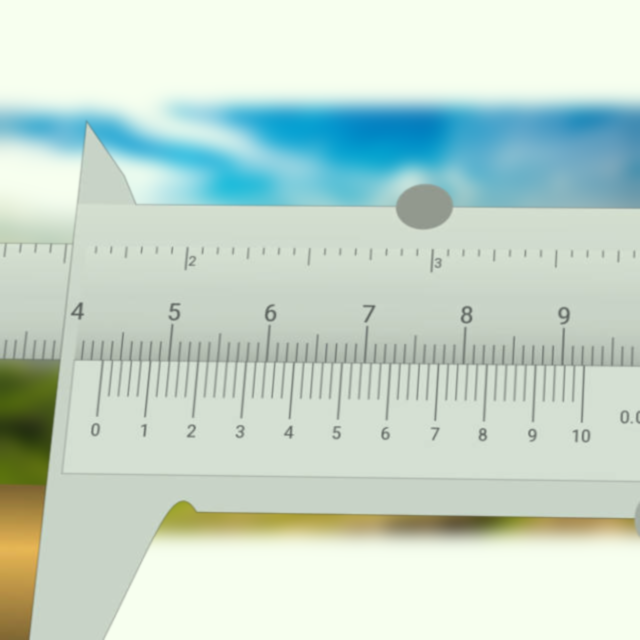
43.2 mm
